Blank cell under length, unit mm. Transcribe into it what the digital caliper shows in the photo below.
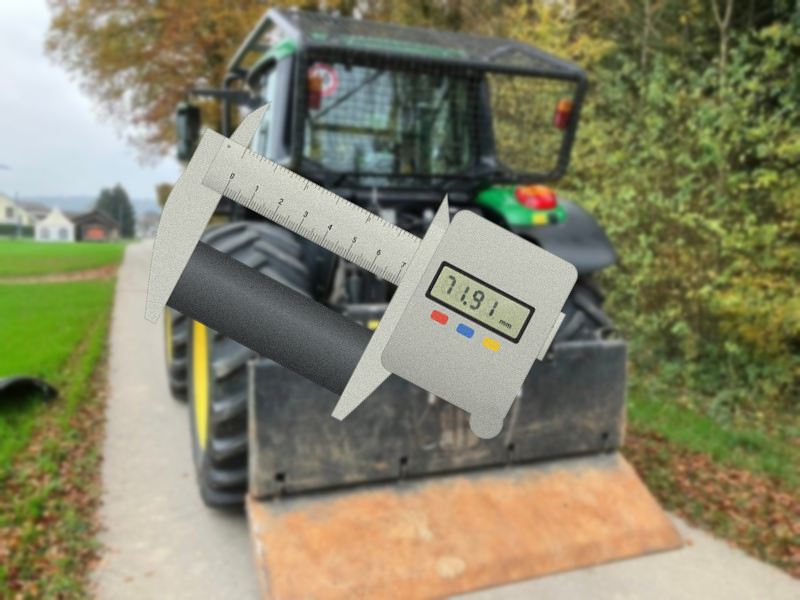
71.91 mm
